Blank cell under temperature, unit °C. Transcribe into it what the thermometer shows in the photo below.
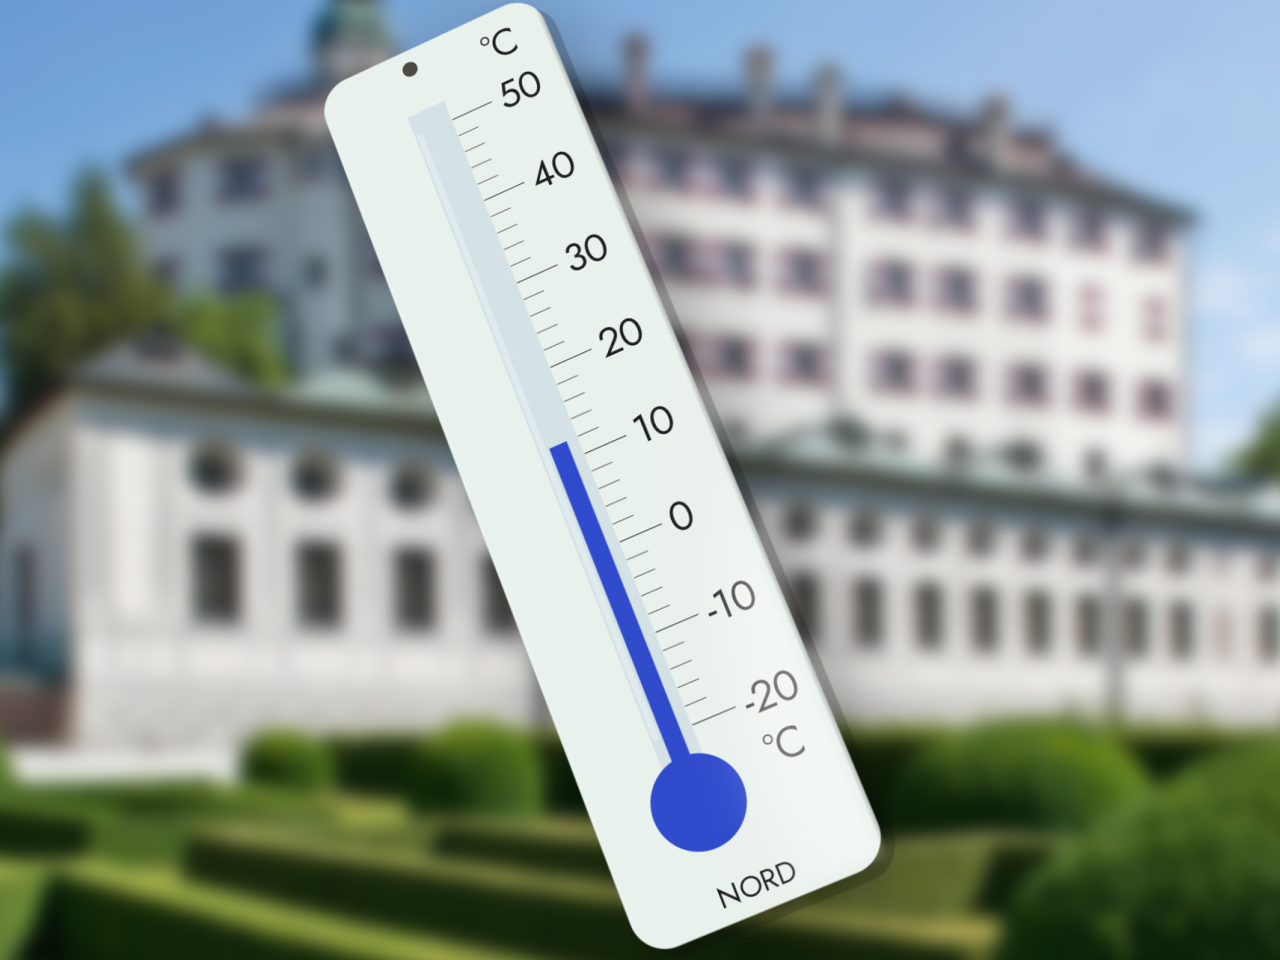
12 °C
